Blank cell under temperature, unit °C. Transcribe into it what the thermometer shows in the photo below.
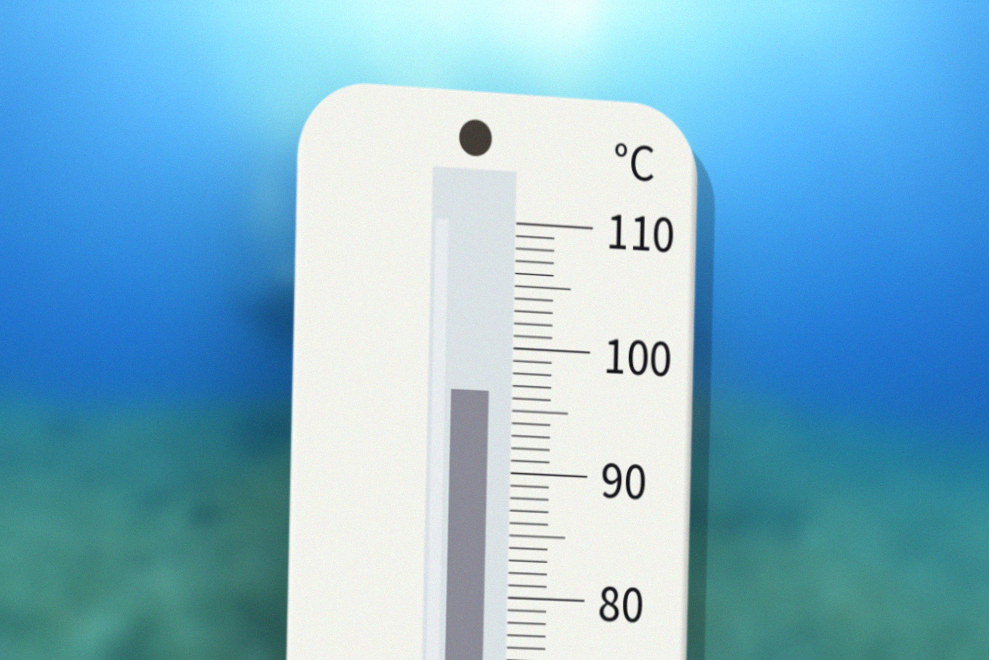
96.5 °C
